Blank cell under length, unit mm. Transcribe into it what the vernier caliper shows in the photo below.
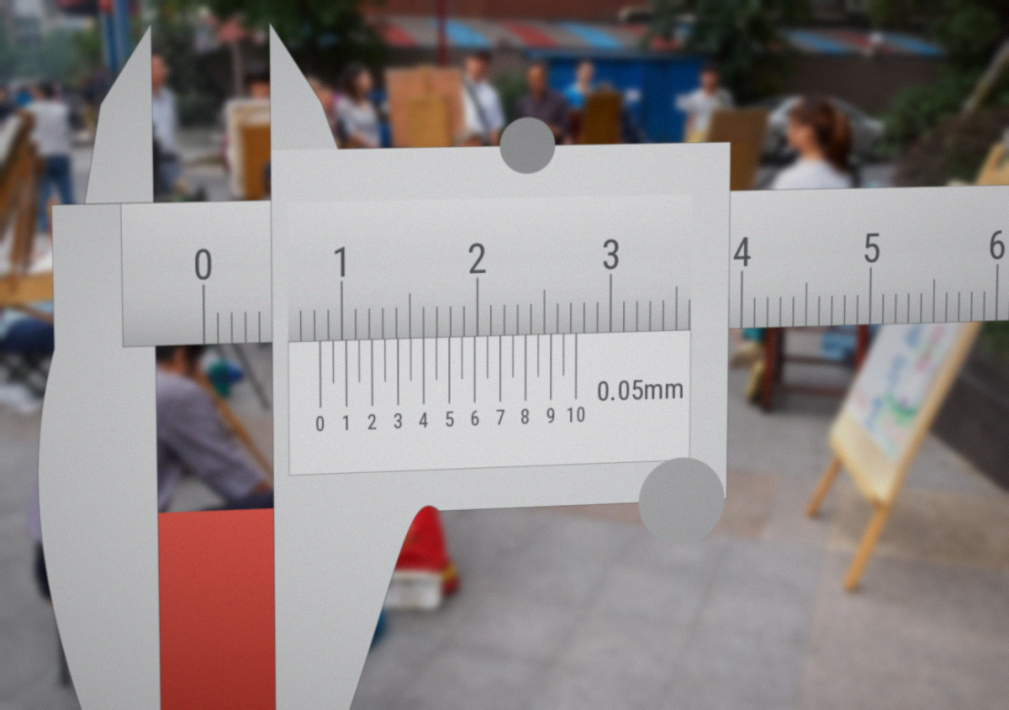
8.4 mm
